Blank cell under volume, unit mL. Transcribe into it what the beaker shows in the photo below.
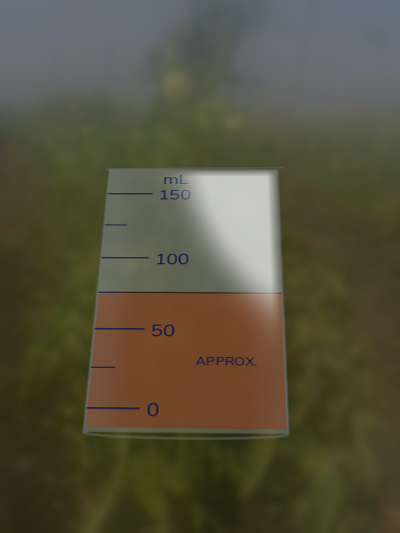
75 mL
